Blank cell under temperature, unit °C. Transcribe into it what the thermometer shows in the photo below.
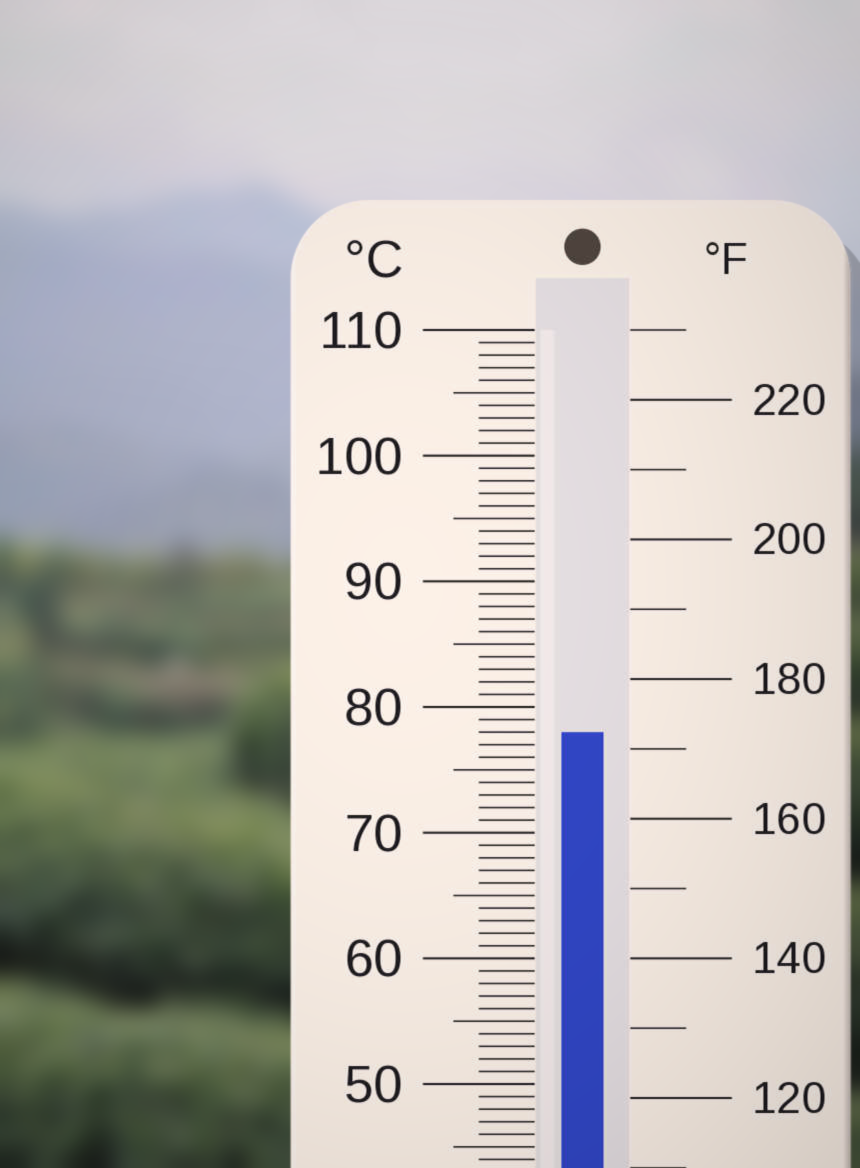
78 °C
